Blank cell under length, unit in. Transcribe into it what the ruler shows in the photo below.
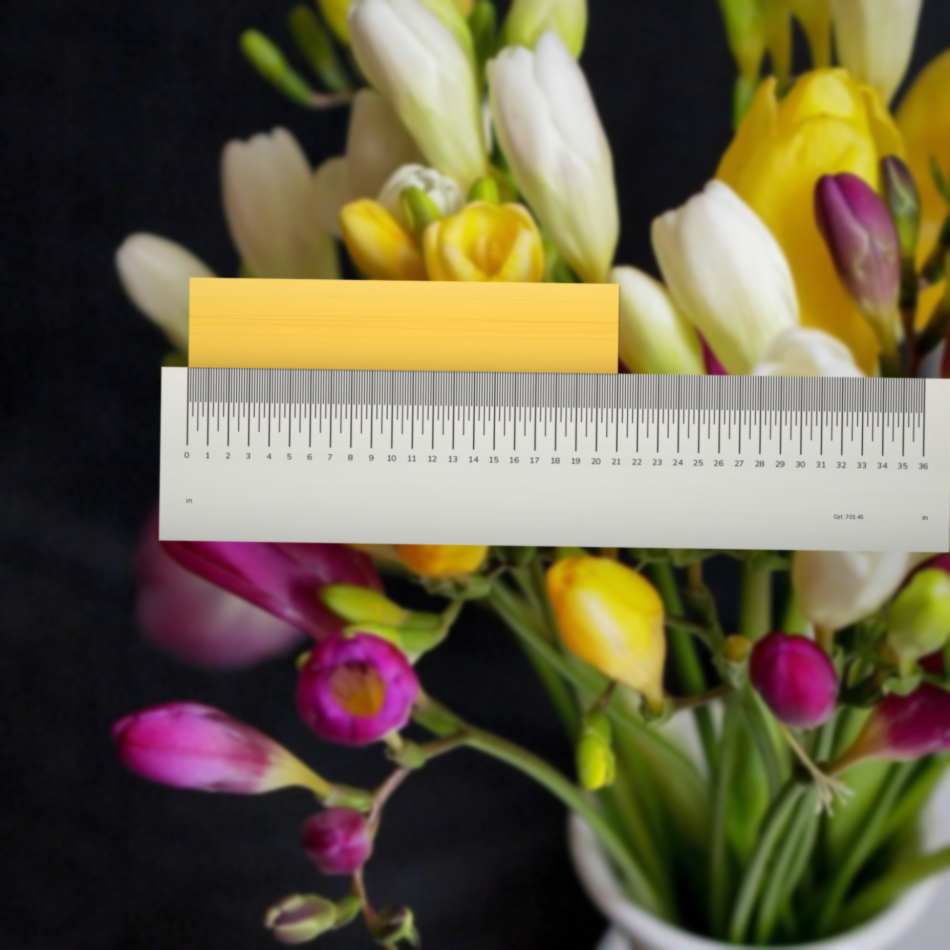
21 in
